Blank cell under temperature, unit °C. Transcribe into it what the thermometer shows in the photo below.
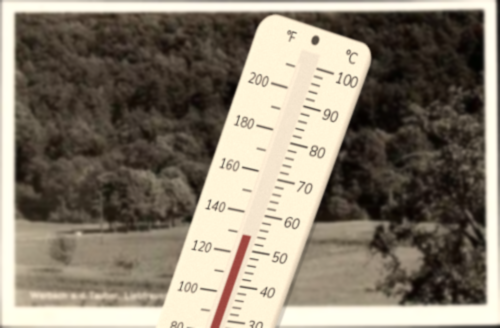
54 °C
